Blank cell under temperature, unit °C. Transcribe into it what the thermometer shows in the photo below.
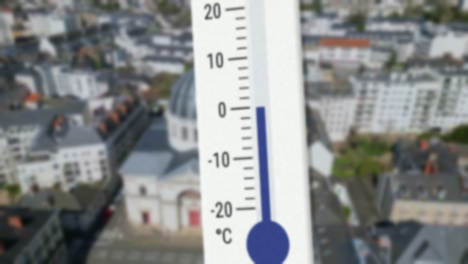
0 °C
